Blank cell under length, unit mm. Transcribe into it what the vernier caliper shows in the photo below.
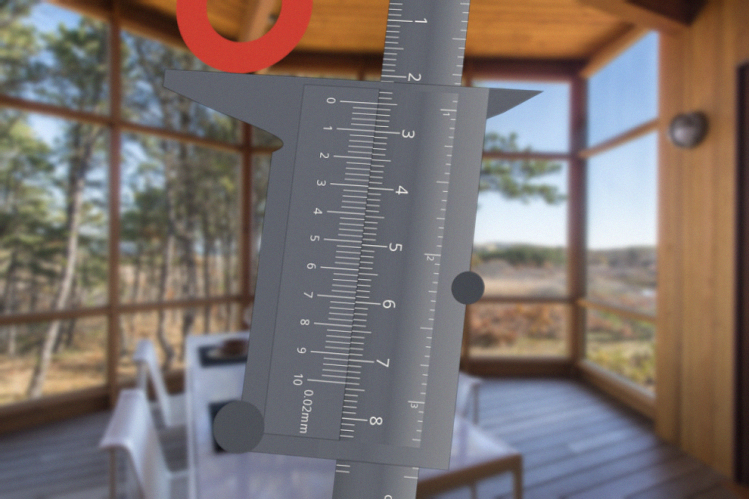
25.0 mm
